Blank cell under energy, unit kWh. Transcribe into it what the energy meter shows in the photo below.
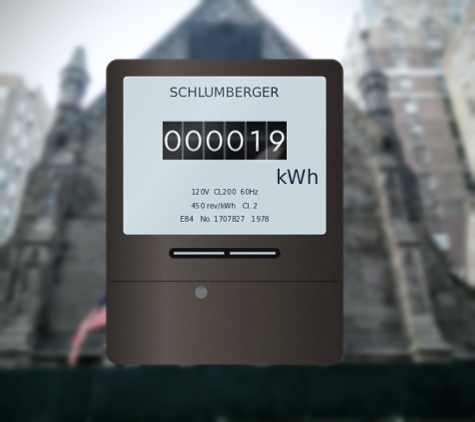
19 kWh
